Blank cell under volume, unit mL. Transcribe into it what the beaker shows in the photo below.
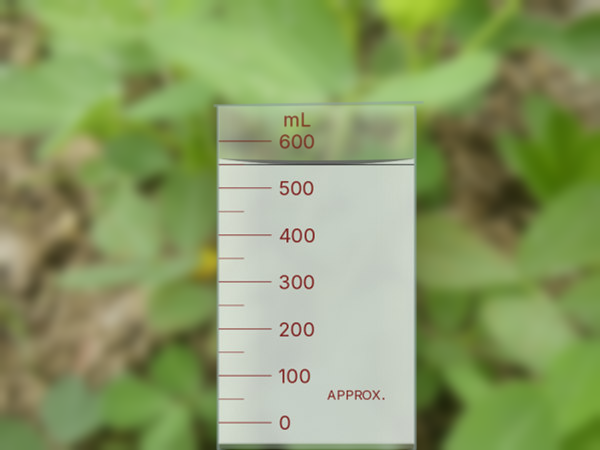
550 mL
